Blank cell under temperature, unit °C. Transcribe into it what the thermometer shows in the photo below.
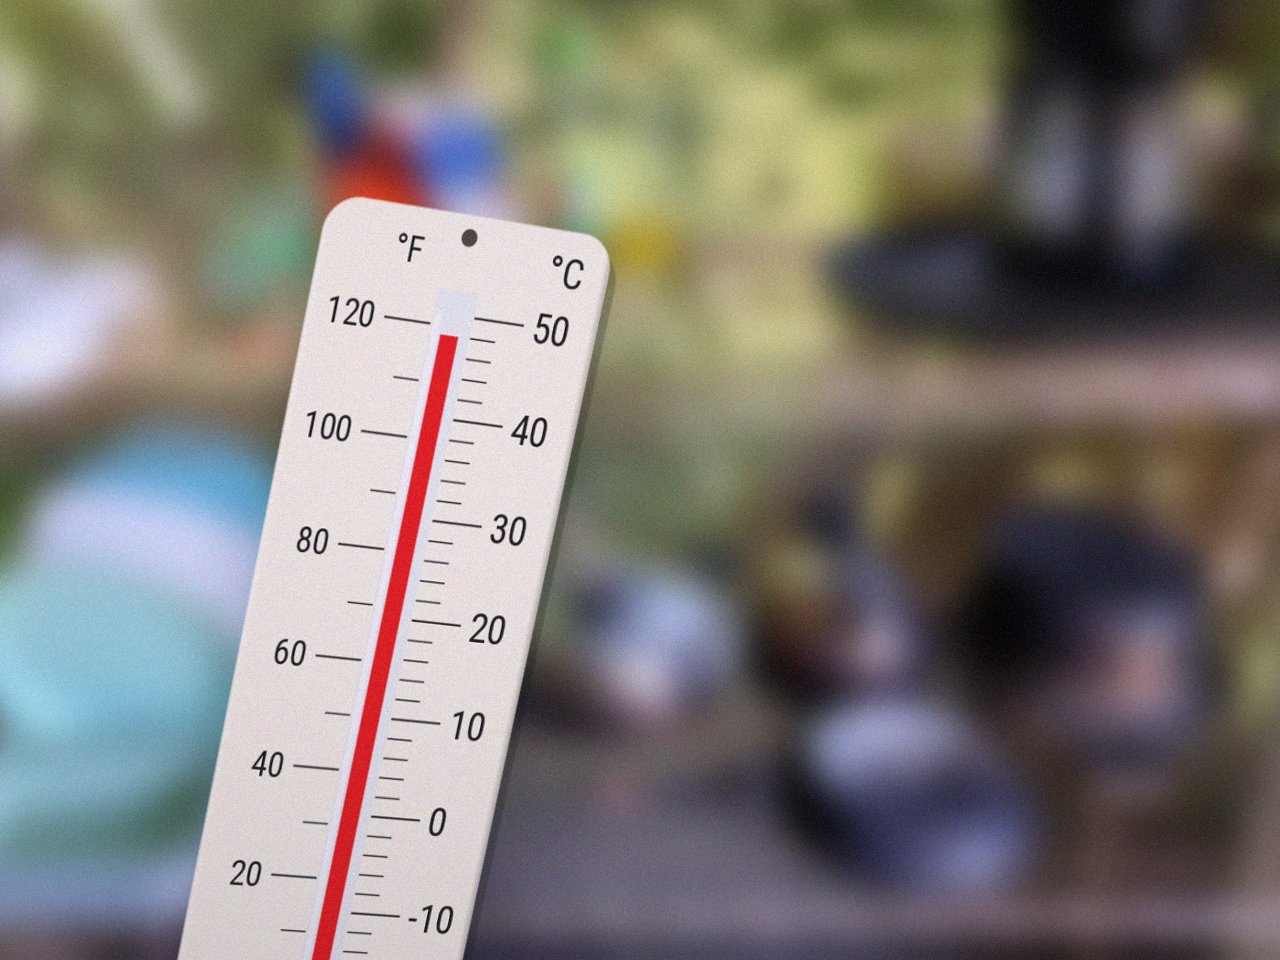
48 °C
